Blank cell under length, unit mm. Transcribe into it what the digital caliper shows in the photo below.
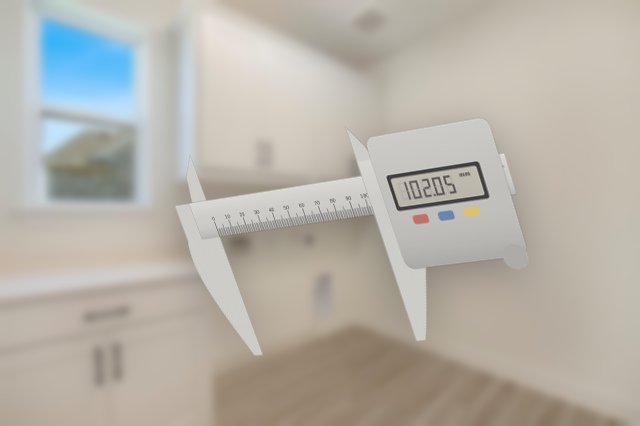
102.05 mm
